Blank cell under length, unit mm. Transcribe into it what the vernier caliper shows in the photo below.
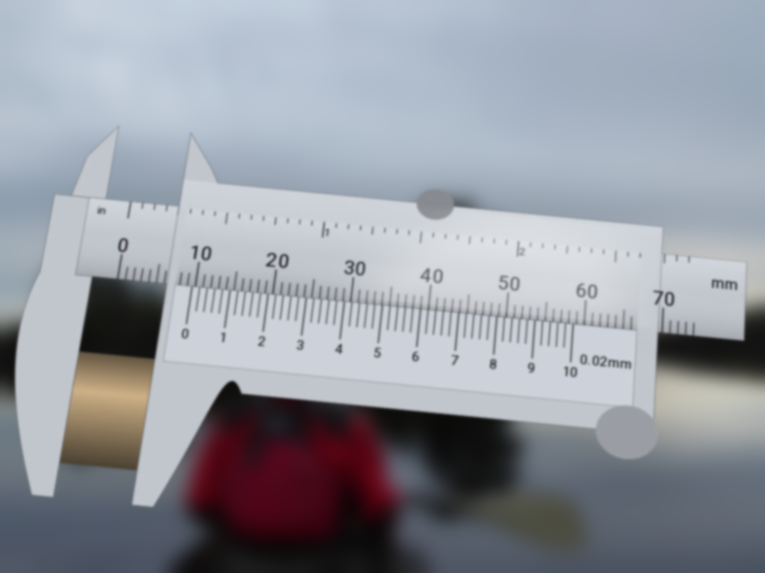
9.6 mm
